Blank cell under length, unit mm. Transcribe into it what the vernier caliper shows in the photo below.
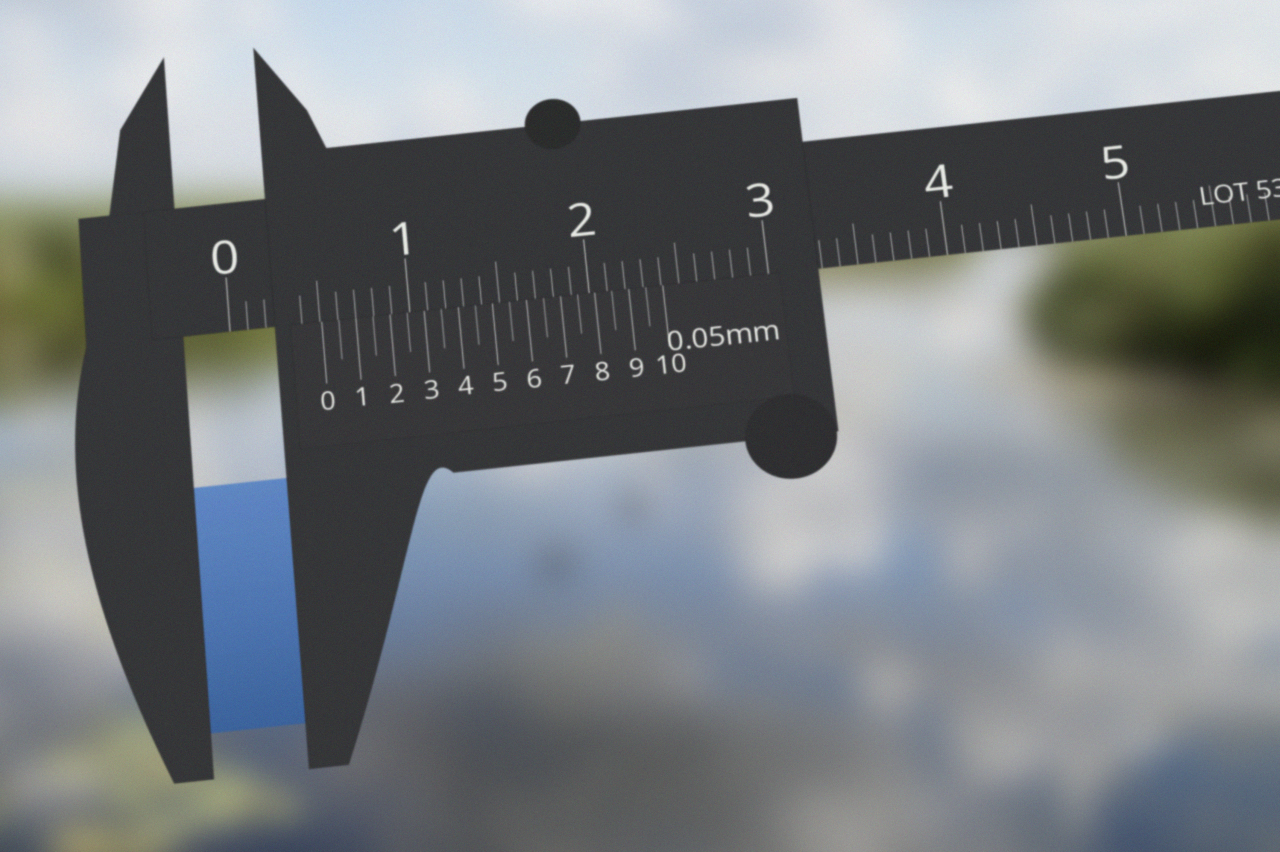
5.1 mm
